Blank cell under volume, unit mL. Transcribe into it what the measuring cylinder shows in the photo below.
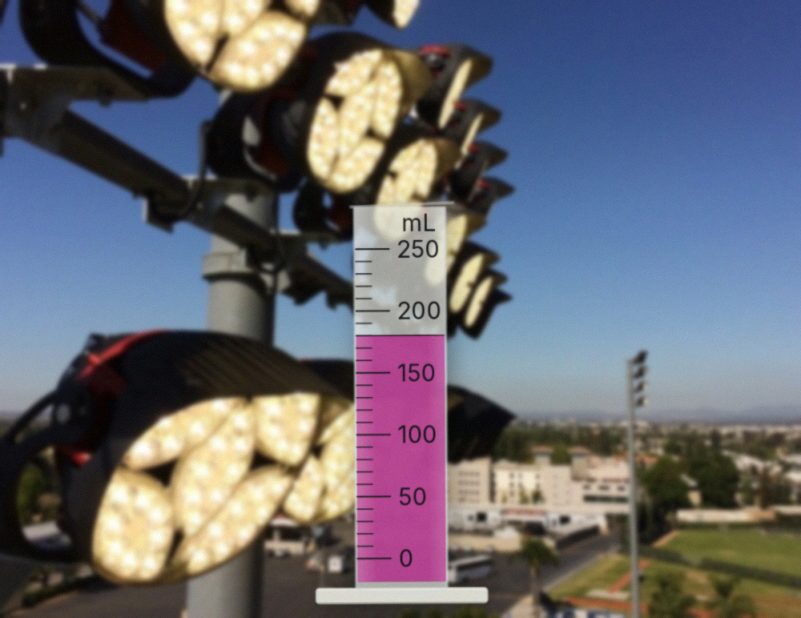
180 mL
